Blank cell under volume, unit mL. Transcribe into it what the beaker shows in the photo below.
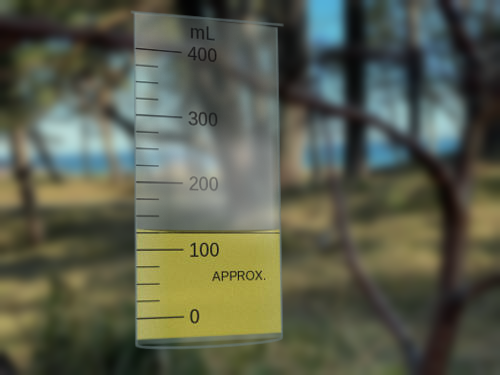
125 mL
